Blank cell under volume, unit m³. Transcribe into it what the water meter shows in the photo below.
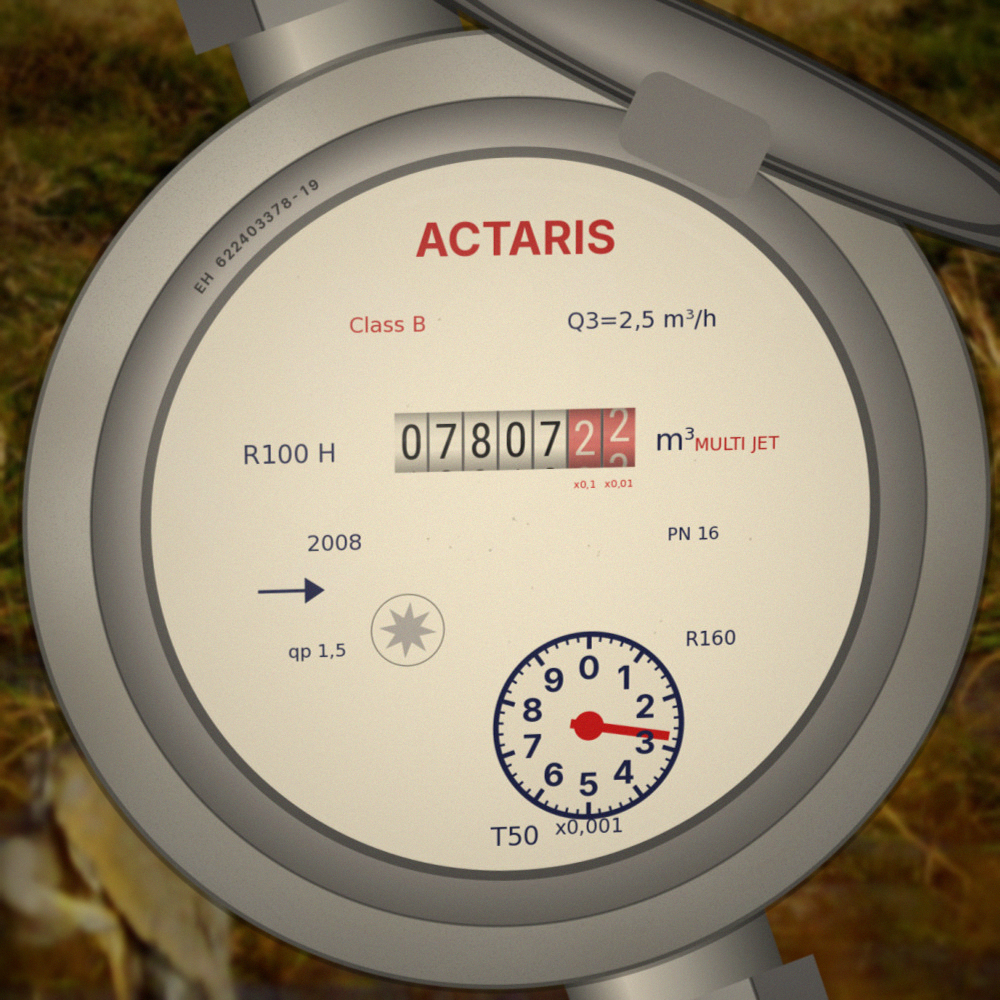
7807.222 m³
